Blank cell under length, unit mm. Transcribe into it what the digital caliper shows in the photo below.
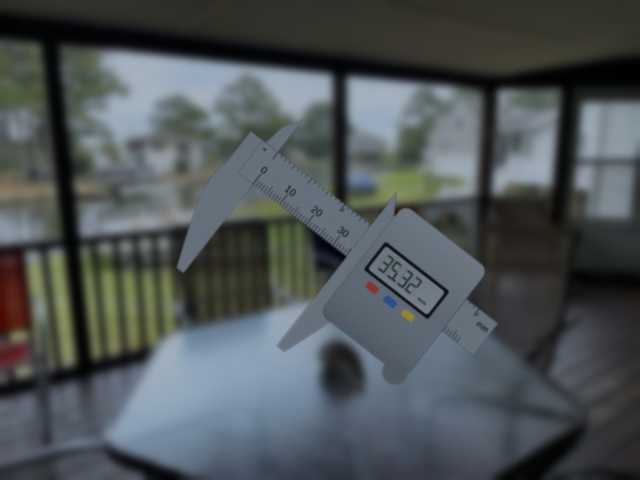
35.32 mm
